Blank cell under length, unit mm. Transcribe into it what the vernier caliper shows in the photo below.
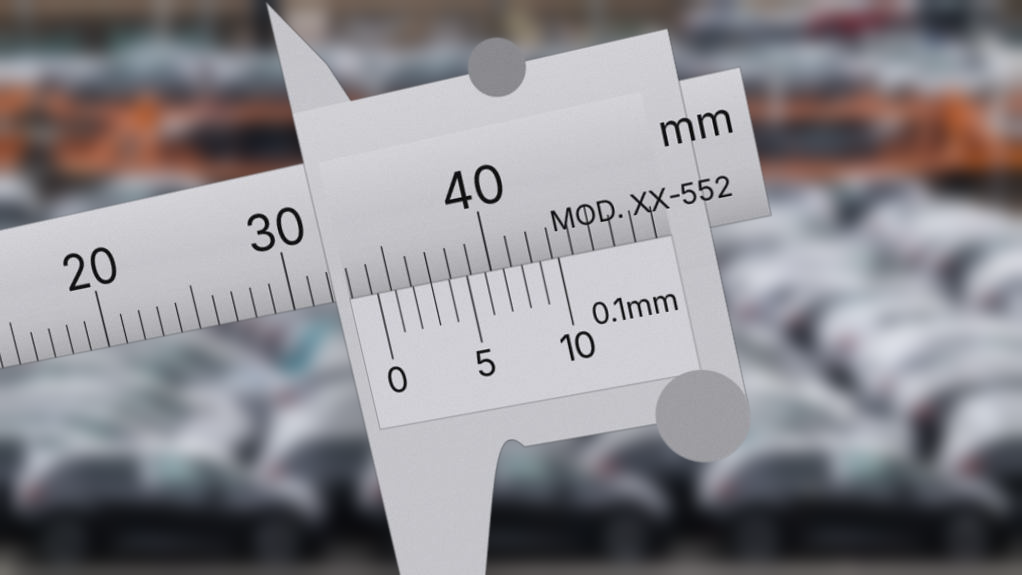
34.3 mm
